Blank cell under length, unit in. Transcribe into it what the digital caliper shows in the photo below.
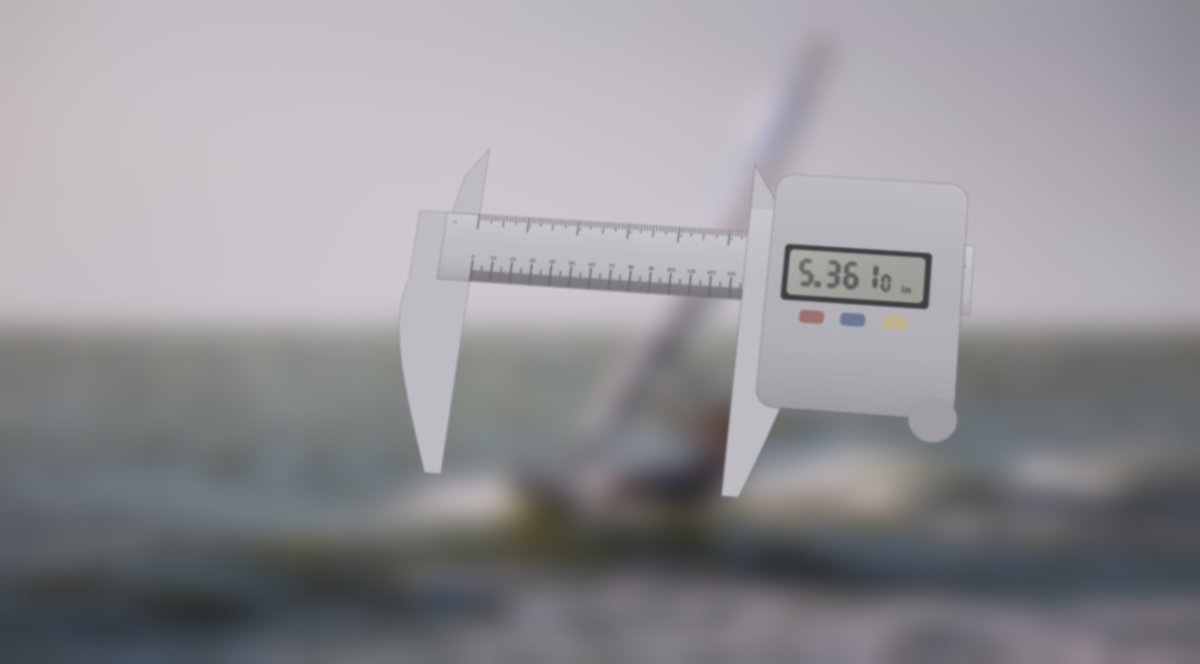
5.3610 in
